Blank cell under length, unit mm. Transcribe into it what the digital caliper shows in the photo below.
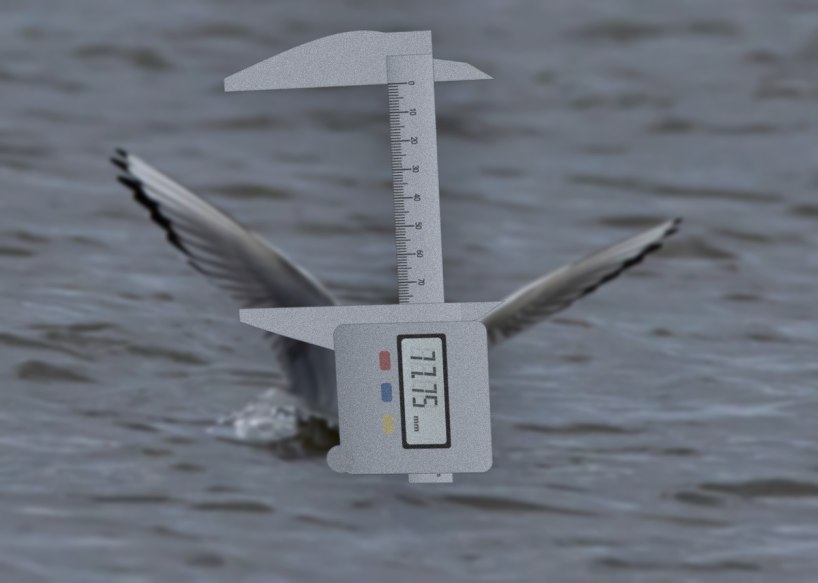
77.75 mm
